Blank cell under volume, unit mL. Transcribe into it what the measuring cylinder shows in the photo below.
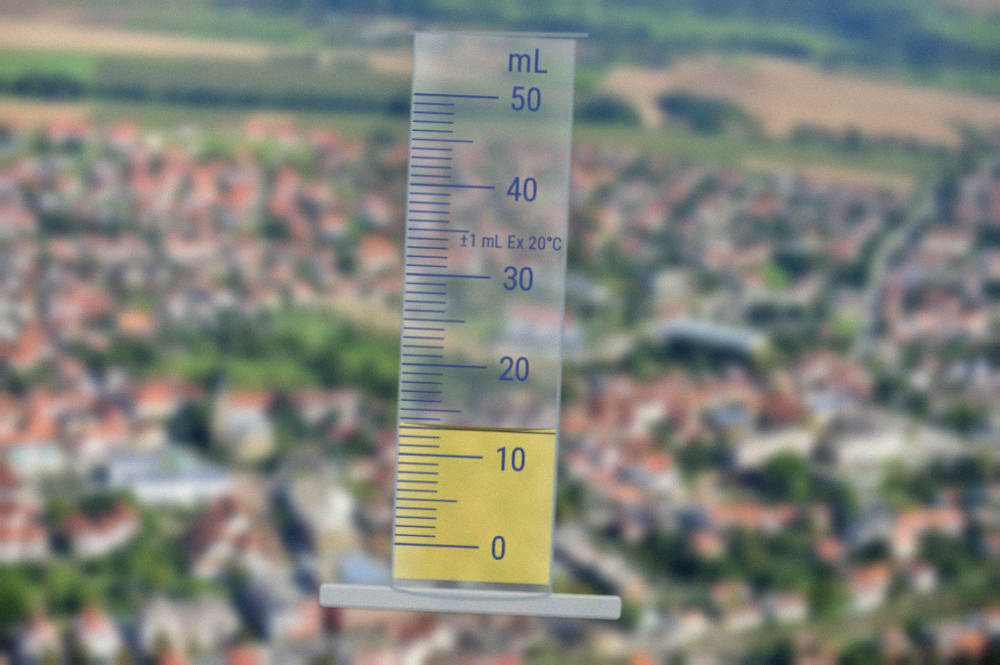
13 mL
